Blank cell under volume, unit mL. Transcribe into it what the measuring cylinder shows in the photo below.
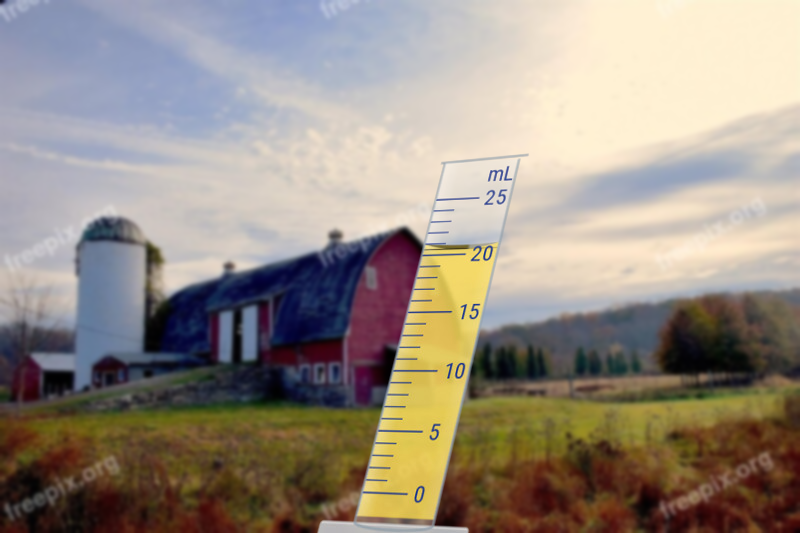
20.5 mL
